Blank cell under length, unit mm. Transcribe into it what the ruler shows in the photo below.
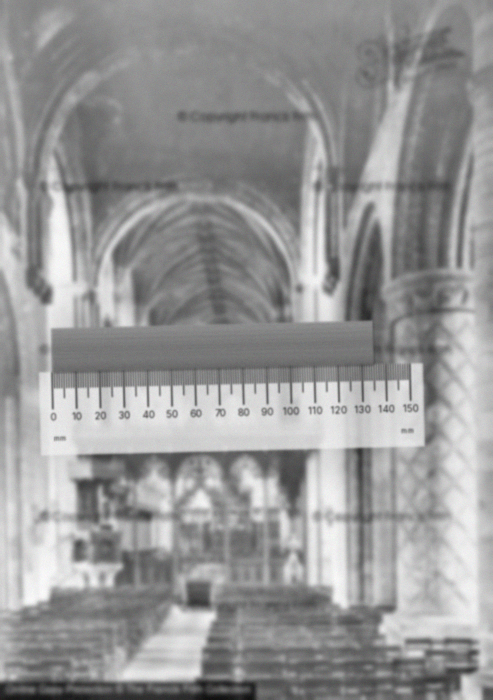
135 mm
